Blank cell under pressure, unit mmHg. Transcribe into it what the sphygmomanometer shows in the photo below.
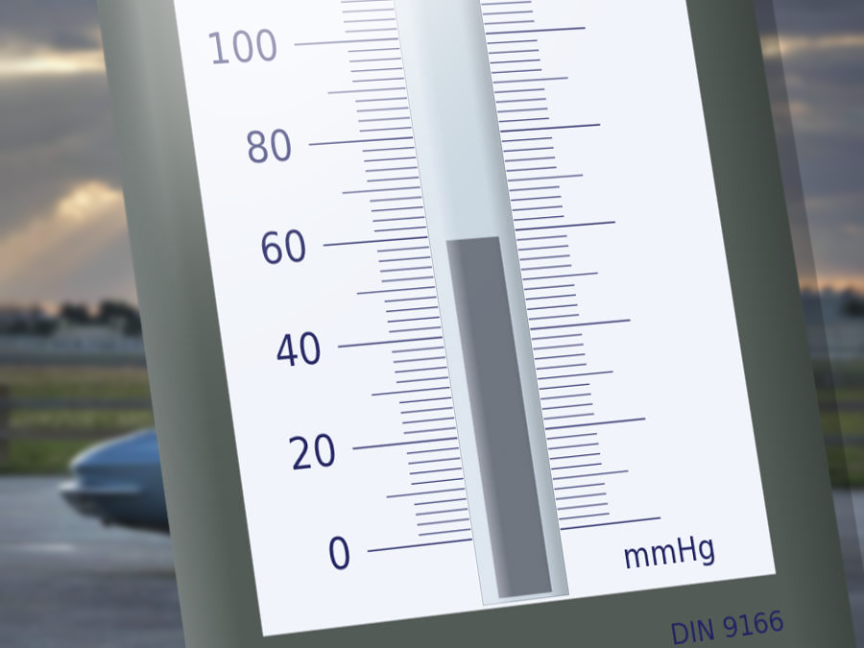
59 mmHg
